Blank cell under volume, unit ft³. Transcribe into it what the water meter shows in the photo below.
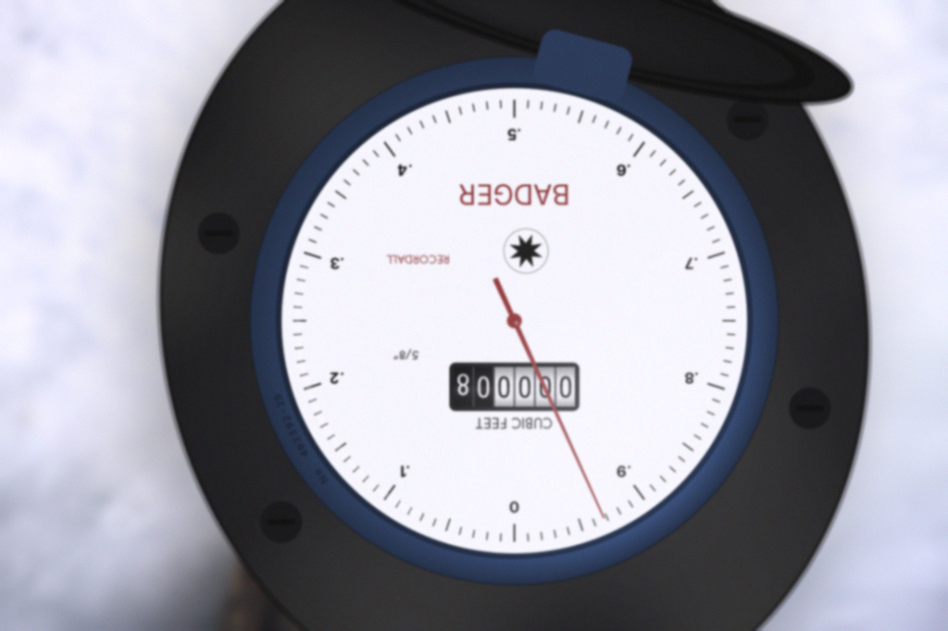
7.93 ft³
